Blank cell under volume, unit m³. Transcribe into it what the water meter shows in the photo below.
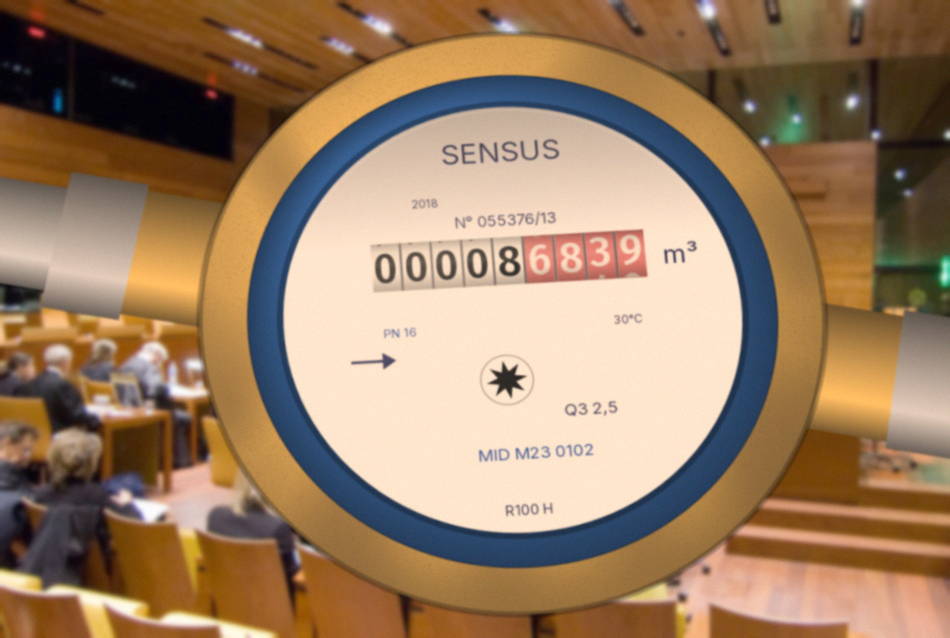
8.6839 m³
